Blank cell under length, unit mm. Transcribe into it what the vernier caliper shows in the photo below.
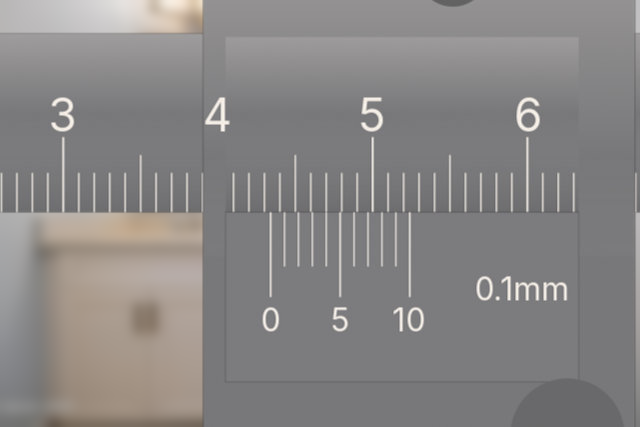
43.4 mm
